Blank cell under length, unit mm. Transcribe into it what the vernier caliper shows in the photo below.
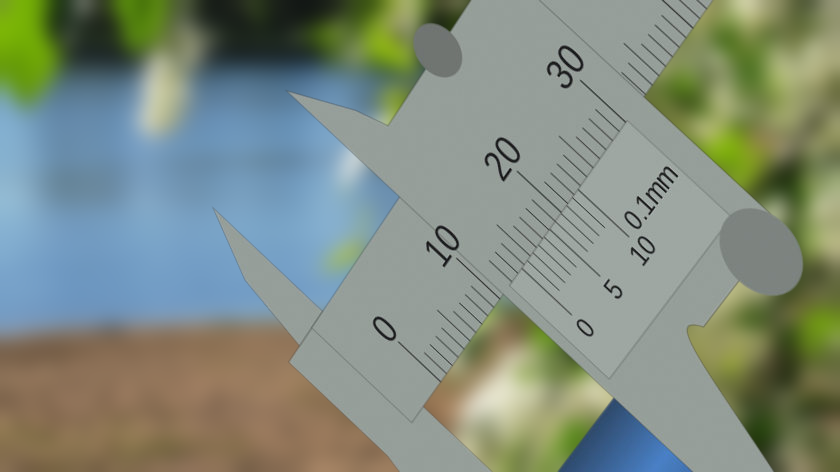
13.6 mm
